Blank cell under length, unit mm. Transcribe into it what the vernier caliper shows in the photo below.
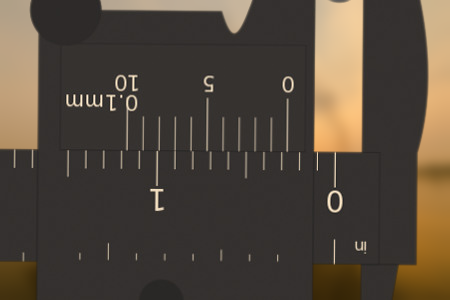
2.7 mm
